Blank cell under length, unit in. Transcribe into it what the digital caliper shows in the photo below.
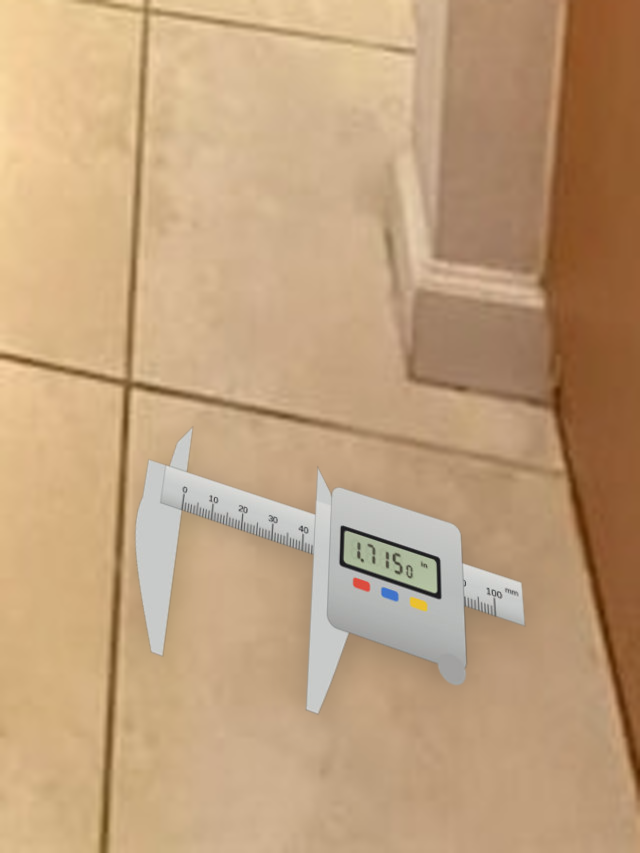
1.7150 in
